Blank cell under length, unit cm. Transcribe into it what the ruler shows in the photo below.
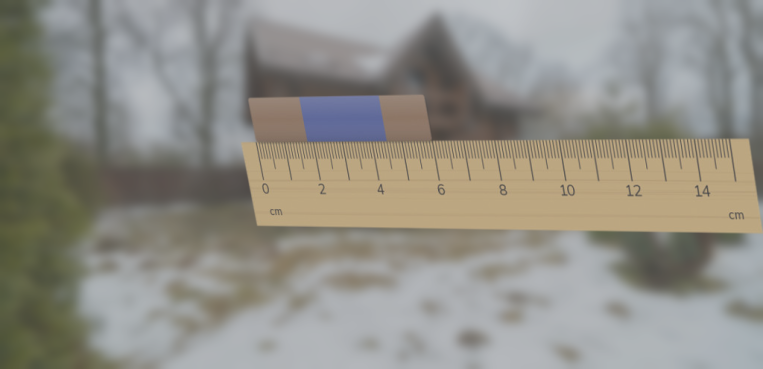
6 cm
